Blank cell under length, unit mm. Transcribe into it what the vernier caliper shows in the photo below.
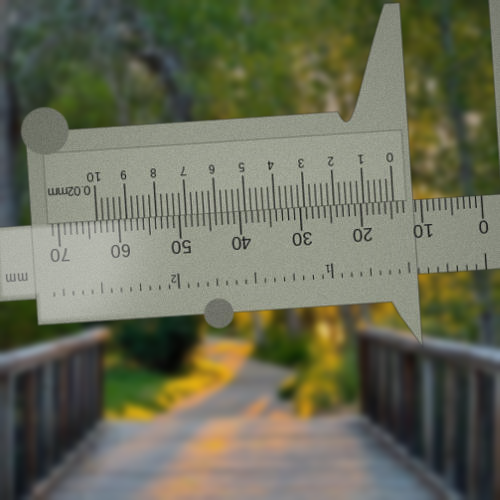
14.6 mm
